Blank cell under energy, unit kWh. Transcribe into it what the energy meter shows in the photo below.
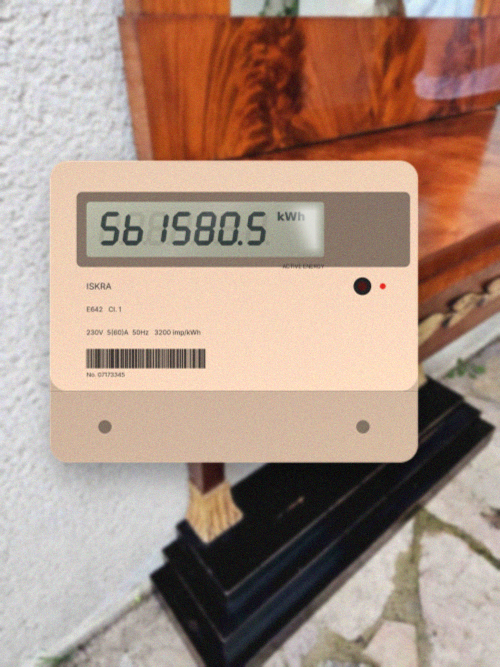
561580.5 kWh
